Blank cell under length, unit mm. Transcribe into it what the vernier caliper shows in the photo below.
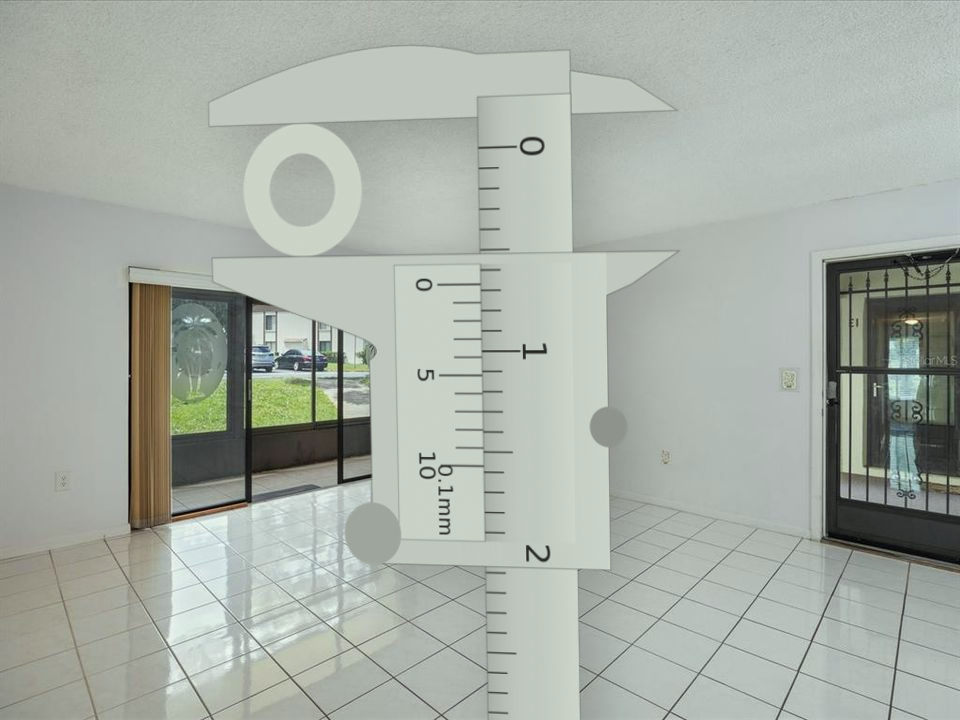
6.7 mm
